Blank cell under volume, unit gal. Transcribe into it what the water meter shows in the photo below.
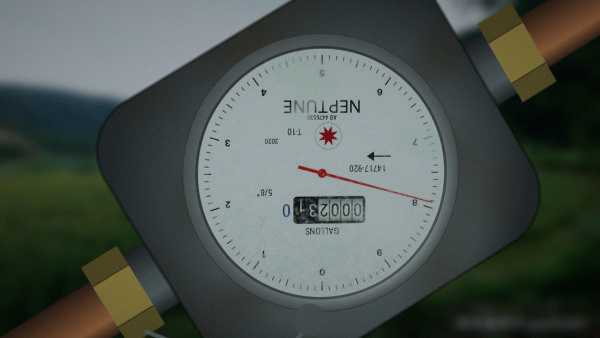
2307.9 gal
